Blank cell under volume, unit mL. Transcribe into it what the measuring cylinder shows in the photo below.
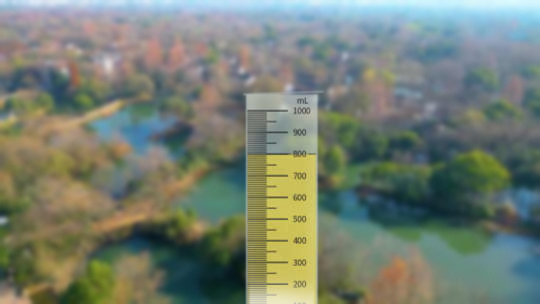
800 mL
